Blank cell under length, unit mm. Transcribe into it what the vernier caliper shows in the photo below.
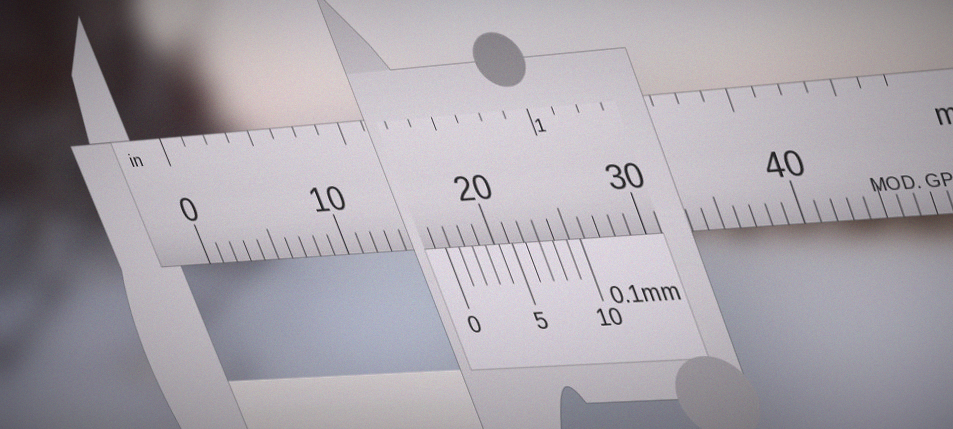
16.7 mm
